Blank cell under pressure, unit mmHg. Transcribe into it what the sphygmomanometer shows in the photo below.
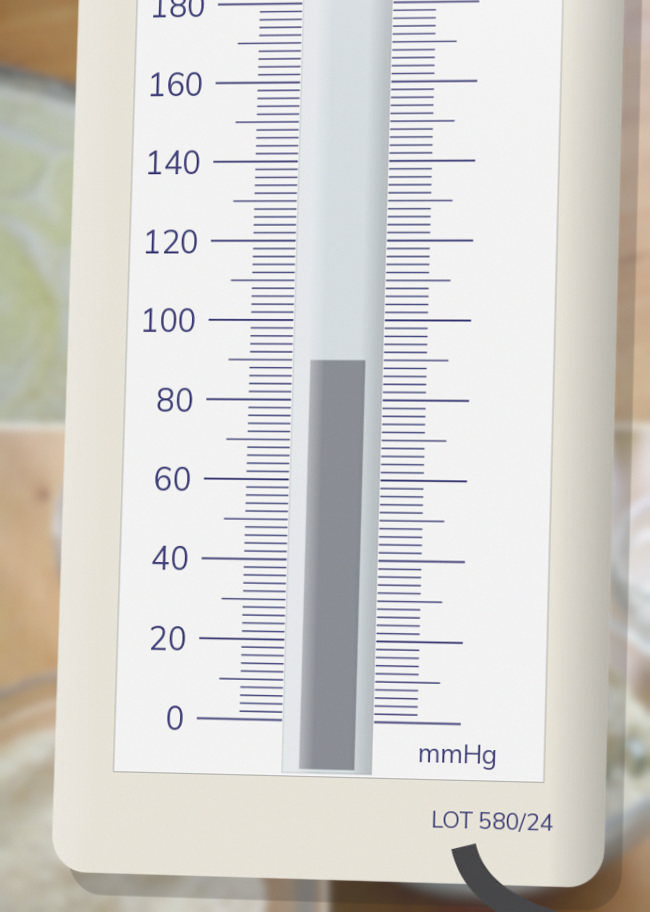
90 mmHg
